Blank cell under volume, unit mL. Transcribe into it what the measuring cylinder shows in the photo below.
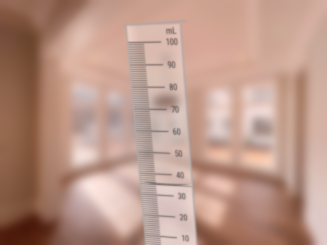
35 mL
